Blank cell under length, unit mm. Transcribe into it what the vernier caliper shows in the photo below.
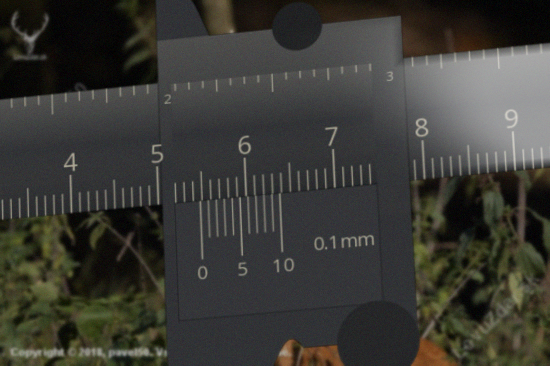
54.8 mm
